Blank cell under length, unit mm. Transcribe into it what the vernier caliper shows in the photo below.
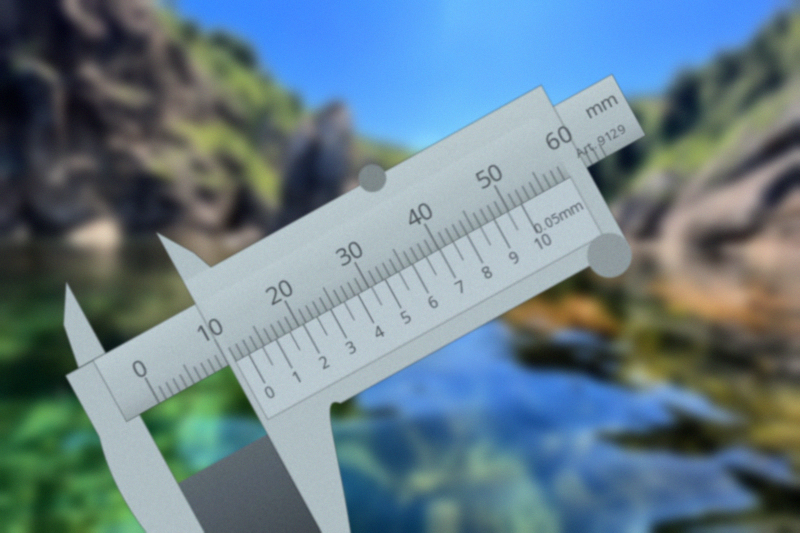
12.8 mm
